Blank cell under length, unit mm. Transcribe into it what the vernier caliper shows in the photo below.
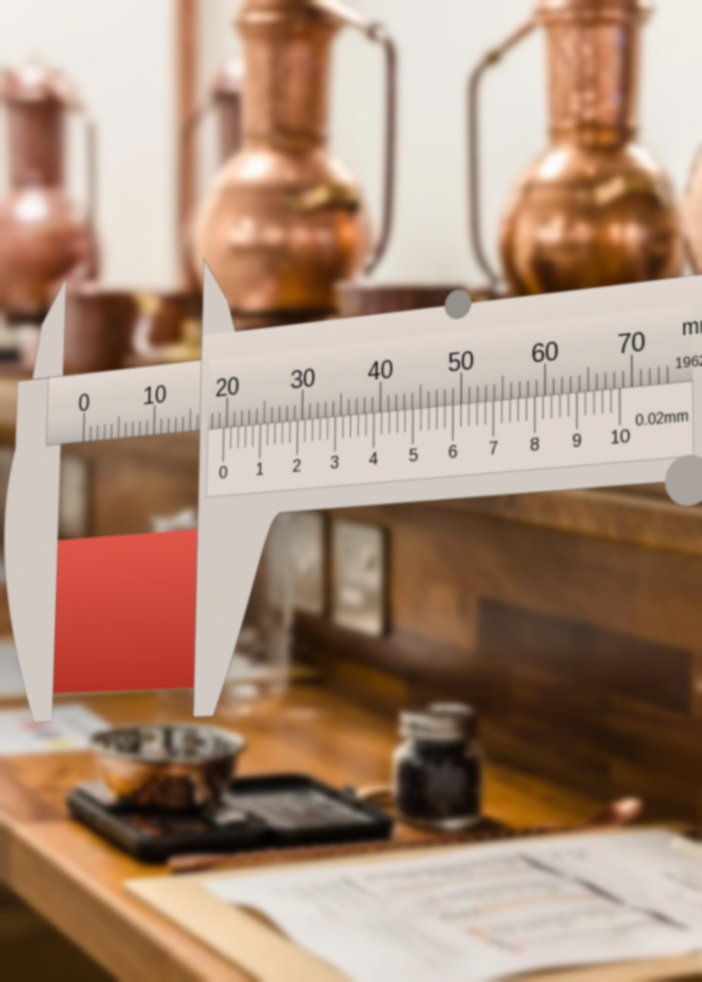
19.6 mm
